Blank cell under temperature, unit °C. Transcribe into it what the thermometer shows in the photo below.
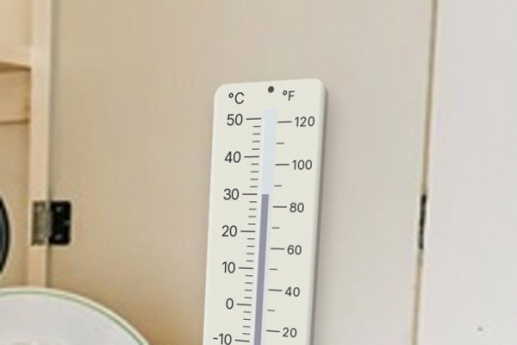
30 °C
